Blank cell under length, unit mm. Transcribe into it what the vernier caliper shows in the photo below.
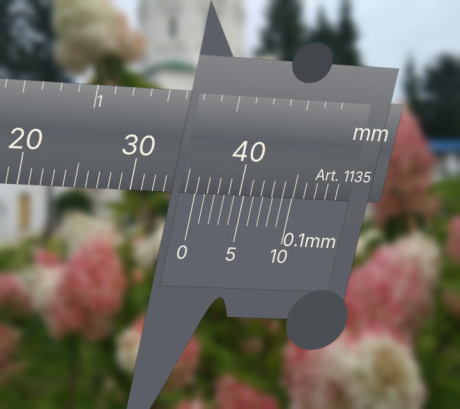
35.9 mm
